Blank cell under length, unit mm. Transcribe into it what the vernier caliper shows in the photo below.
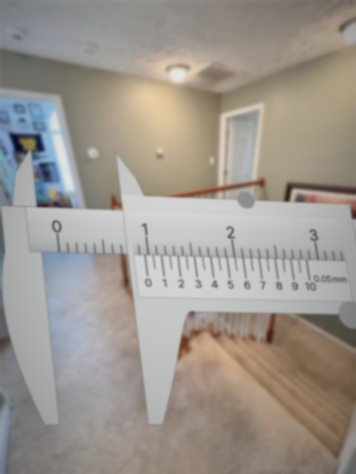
9.6 mm
